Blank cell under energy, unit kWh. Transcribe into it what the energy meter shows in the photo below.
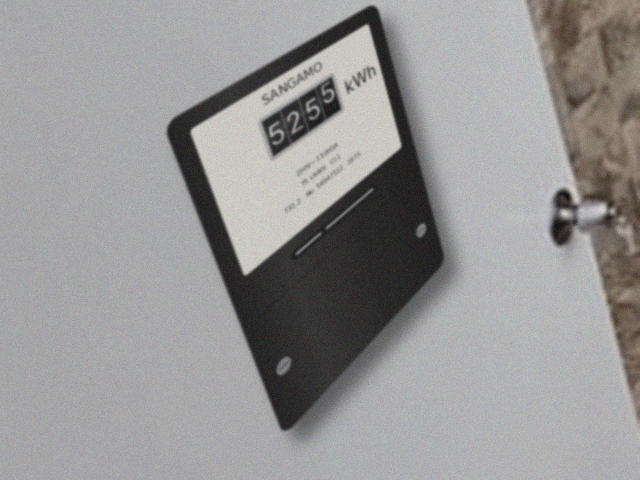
5255 kWh
